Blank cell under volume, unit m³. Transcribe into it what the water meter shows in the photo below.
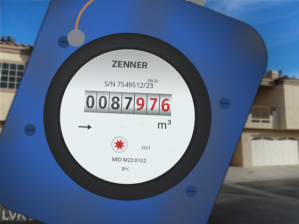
87.976 m³
